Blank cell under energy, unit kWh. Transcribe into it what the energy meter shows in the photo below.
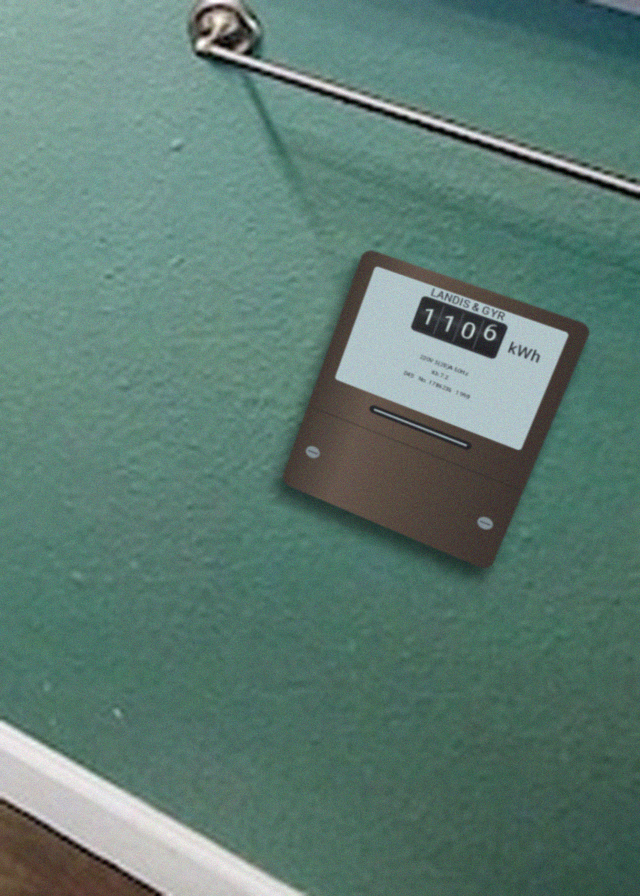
1106 kWh
